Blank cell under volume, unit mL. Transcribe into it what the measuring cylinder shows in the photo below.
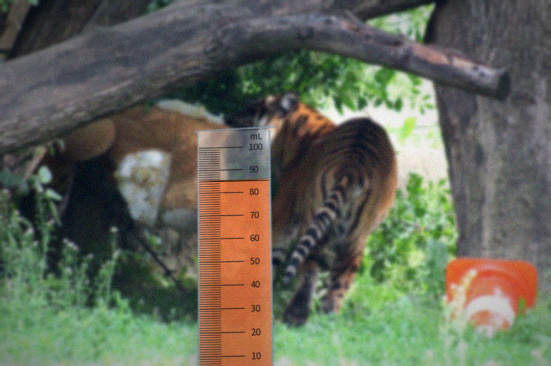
85 mL
